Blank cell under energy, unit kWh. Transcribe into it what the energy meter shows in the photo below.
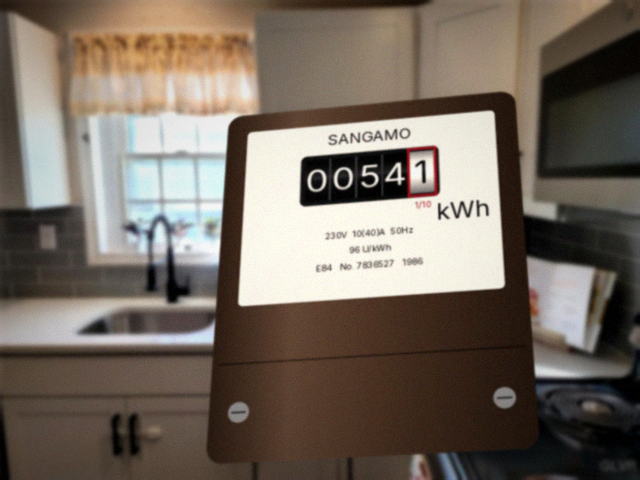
54.1 kWh
